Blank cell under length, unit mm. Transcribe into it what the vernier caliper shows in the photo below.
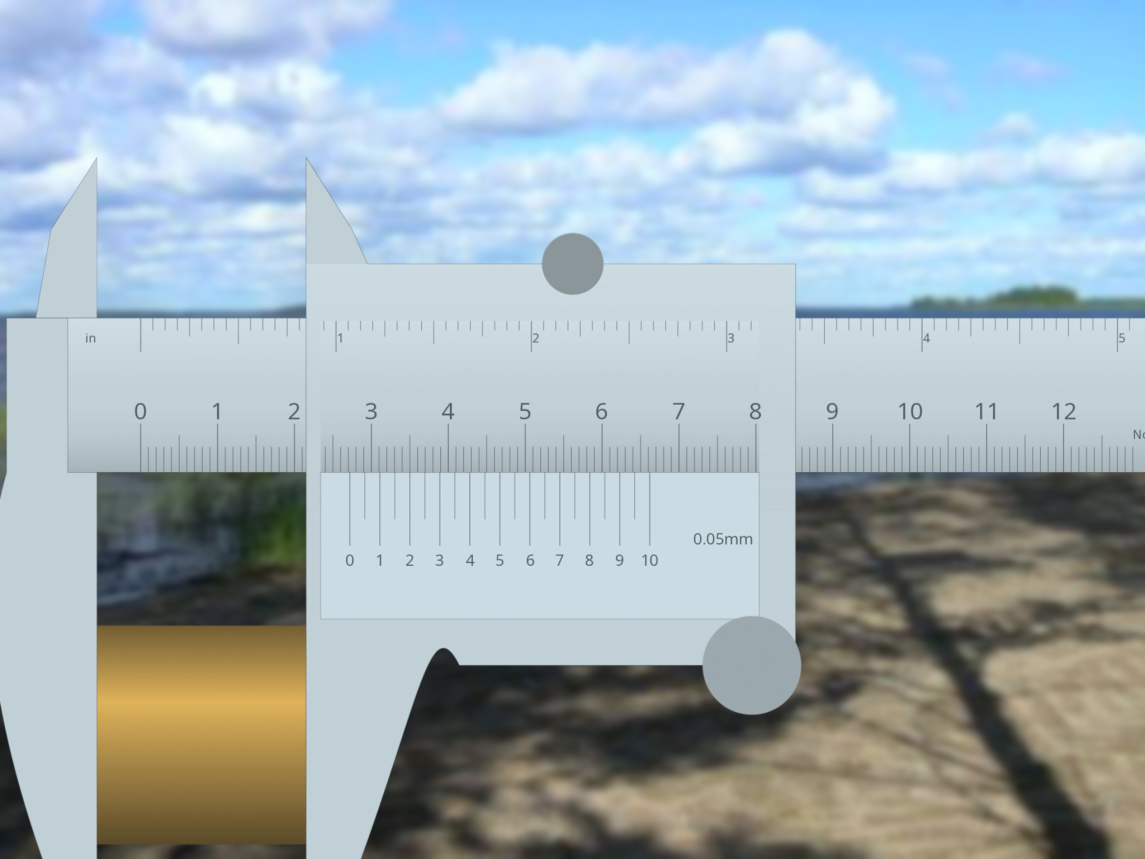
27.2 mm
